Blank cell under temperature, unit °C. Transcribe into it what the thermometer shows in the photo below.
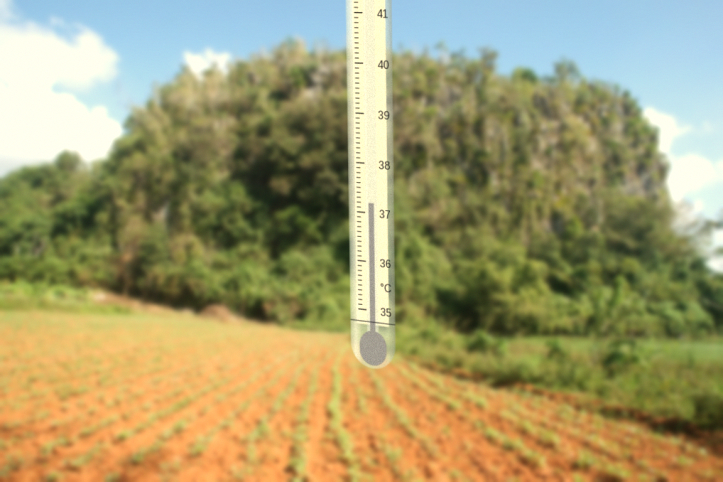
37.2 °C
